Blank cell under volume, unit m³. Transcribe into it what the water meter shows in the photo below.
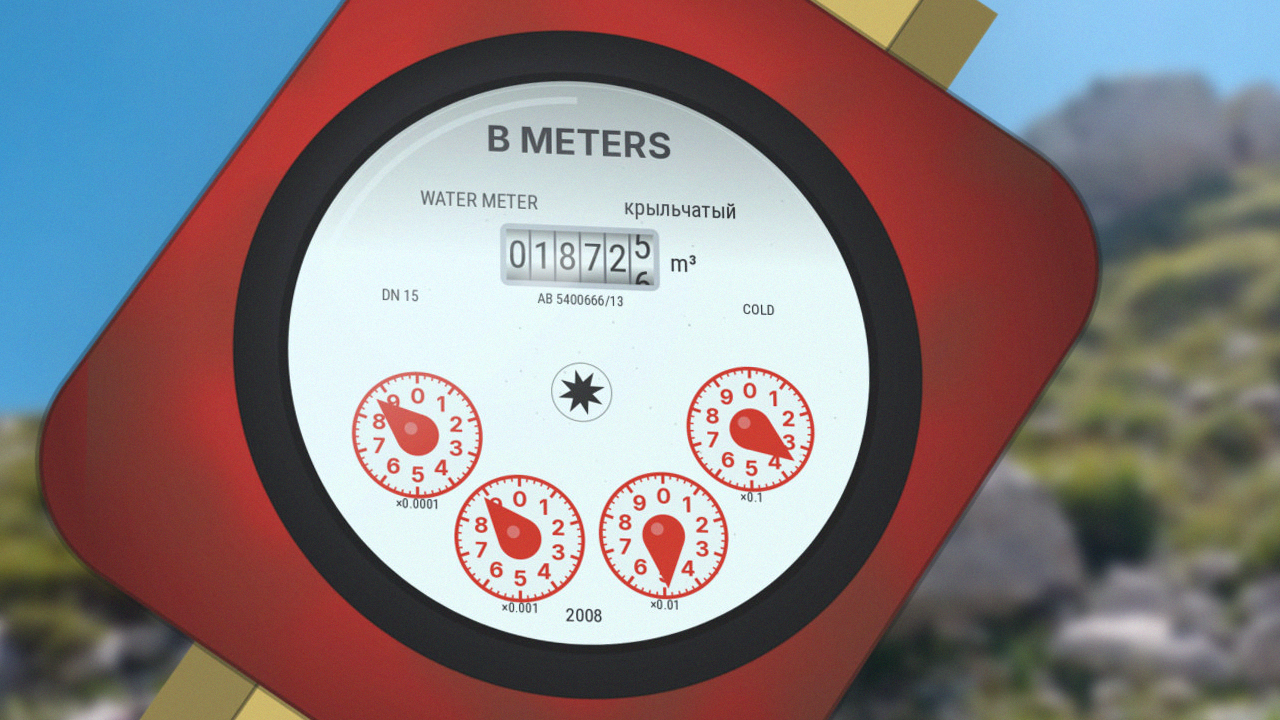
18725.3488 m³
